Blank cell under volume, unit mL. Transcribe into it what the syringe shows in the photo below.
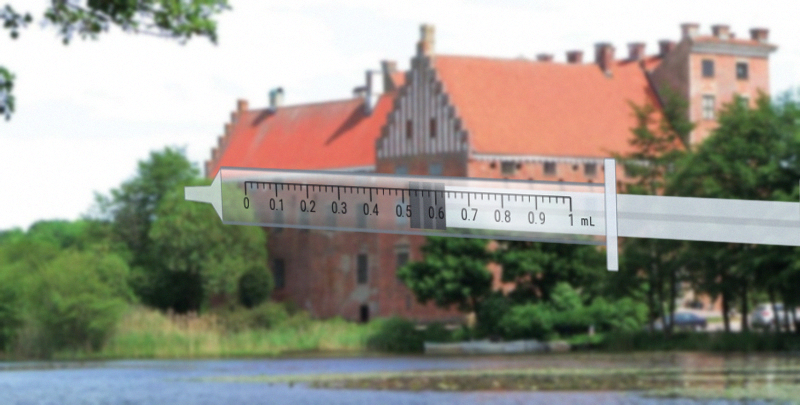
0.52 mL
